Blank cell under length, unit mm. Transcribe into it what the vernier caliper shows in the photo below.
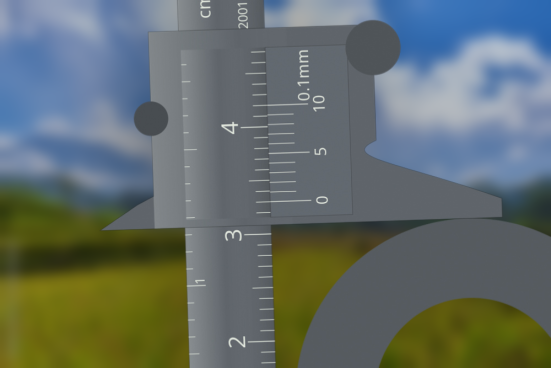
33.0 mm
